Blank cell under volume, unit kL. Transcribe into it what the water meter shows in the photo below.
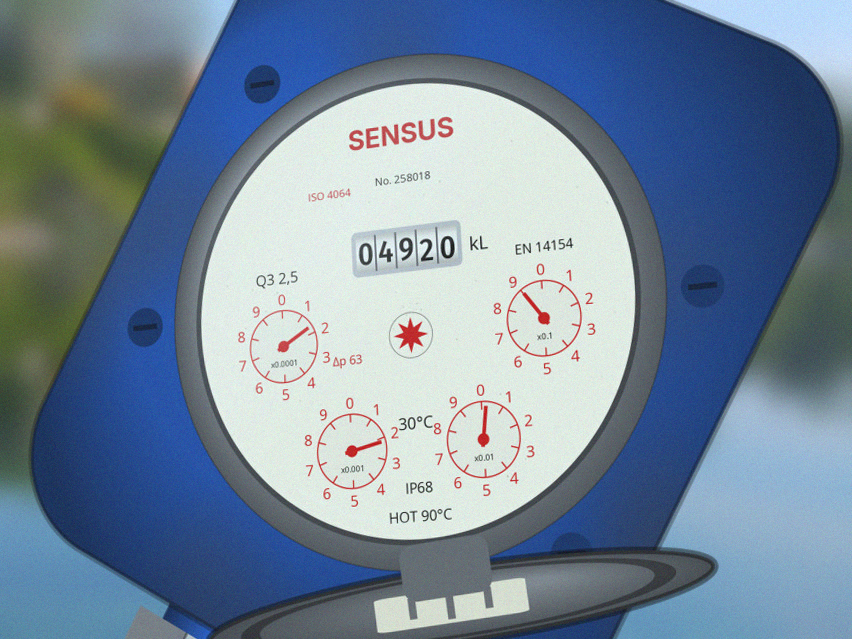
4919.9021 kL
